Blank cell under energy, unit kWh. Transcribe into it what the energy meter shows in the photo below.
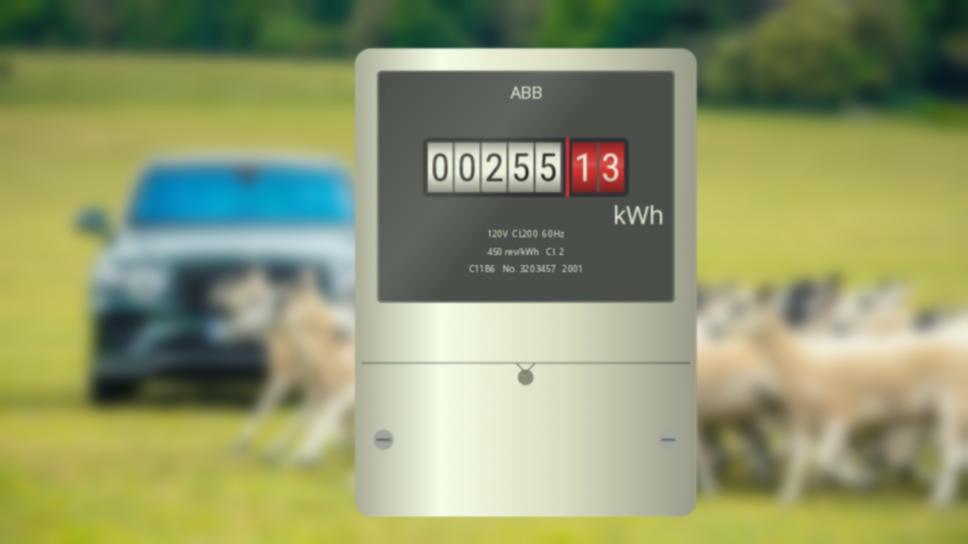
255.13 kWh
